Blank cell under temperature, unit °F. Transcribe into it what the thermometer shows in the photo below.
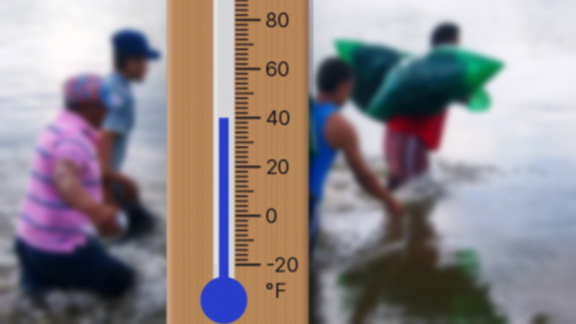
40 °F
